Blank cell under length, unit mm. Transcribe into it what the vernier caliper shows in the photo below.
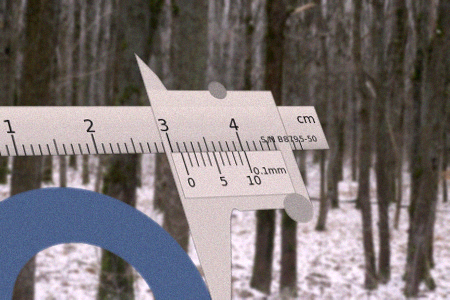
31.2 mm
